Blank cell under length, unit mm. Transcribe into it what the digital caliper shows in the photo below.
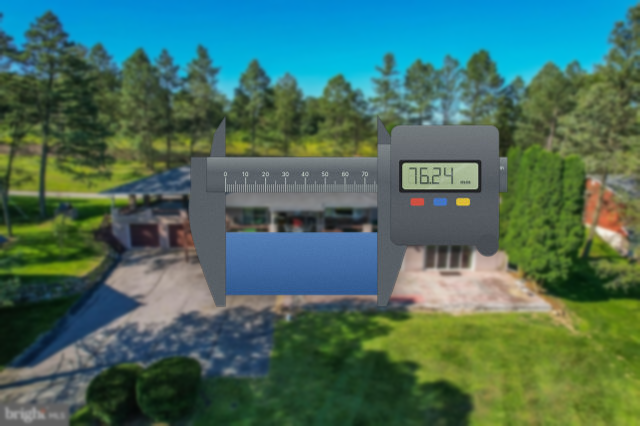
76.24 mm
